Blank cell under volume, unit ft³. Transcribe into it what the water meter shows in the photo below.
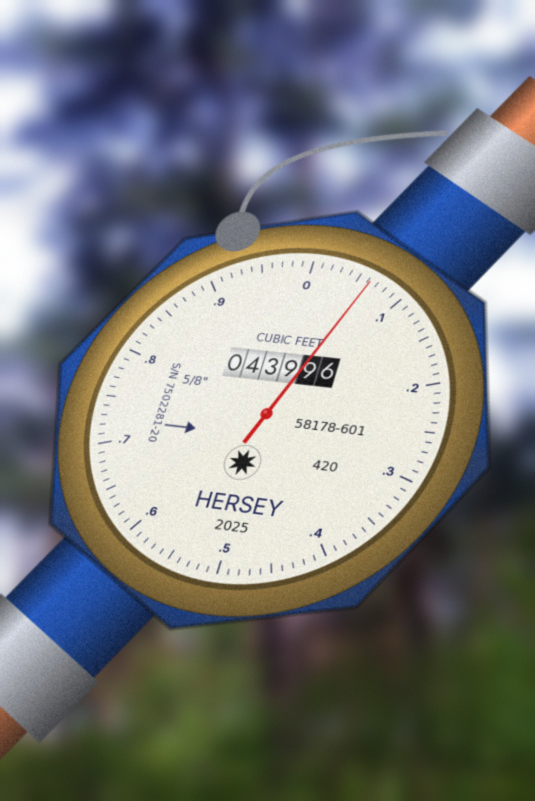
43996.06 ft³
